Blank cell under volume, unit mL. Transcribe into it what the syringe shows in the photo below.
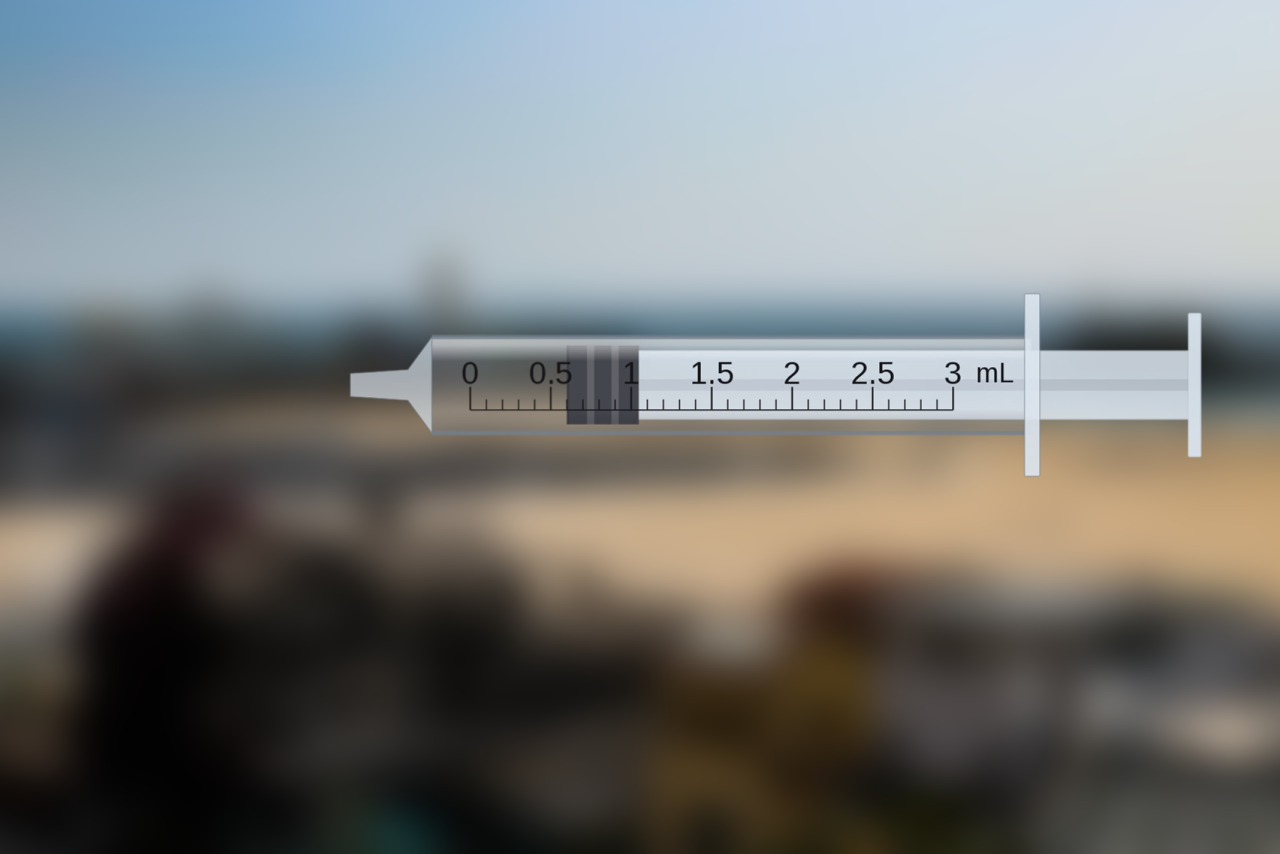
0.6 mL
